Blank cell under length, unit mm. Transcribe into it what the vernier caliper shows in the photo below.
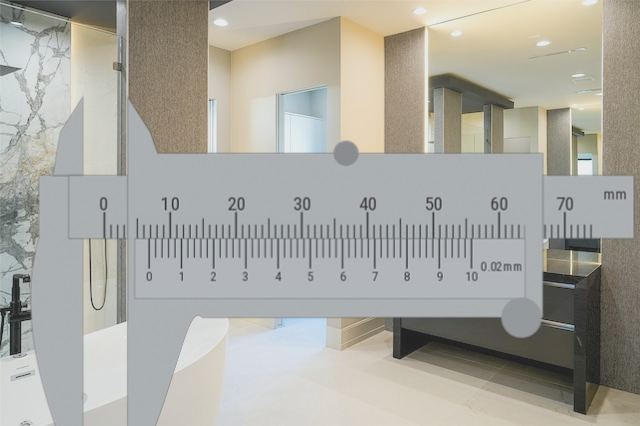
6.8 mm
